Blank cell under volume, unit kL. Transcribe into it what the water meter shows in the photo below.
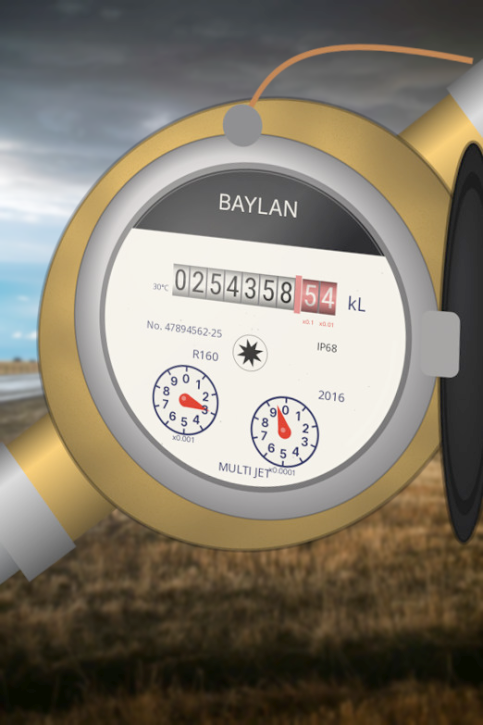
254358.5429 kL
